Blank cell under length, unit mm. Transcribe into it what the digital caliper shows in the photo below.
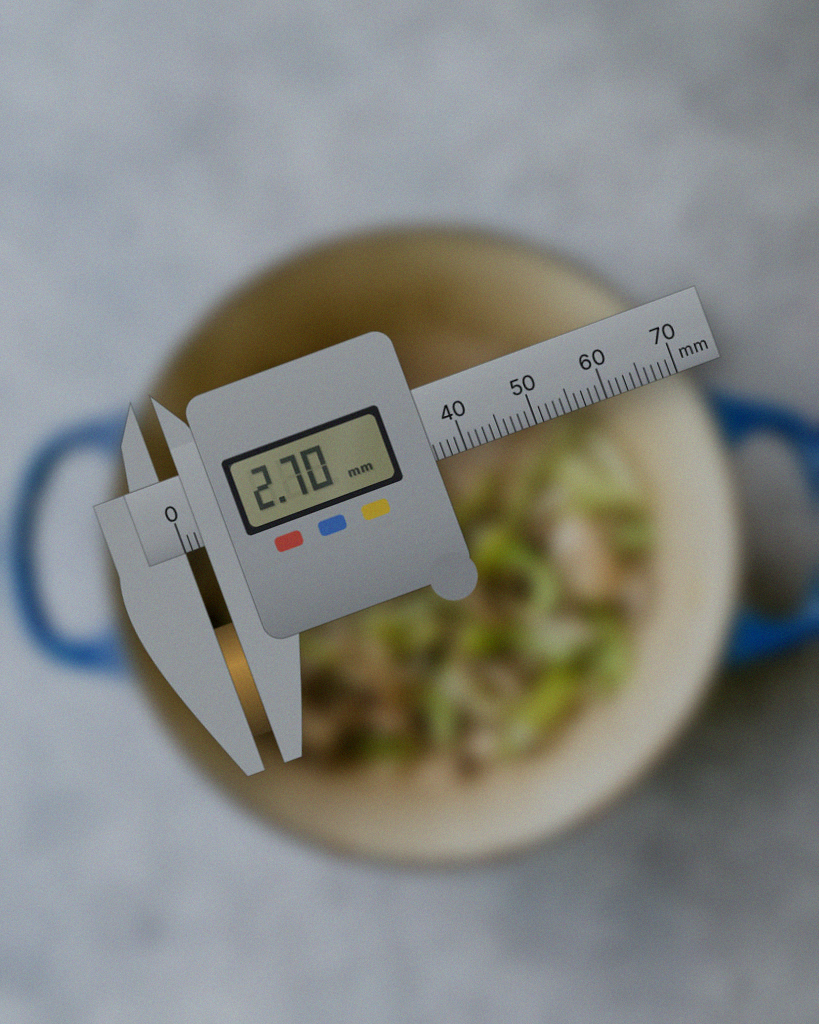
2.70 mm
